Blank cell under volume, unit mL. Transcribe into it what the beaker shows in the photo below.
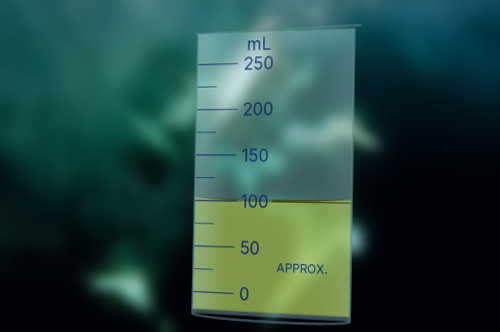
100 mL
